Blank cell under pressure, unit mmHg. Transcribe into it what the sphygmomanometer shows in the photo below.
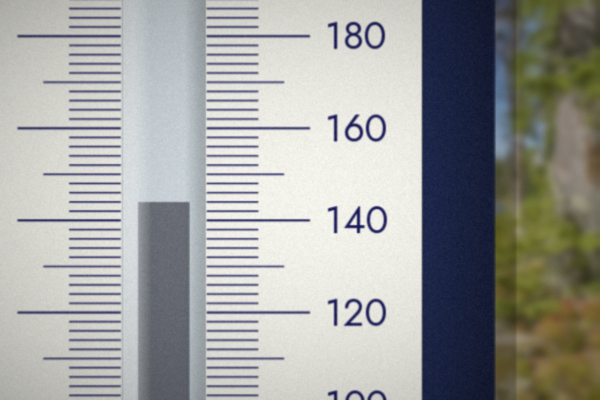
144 mmHg
